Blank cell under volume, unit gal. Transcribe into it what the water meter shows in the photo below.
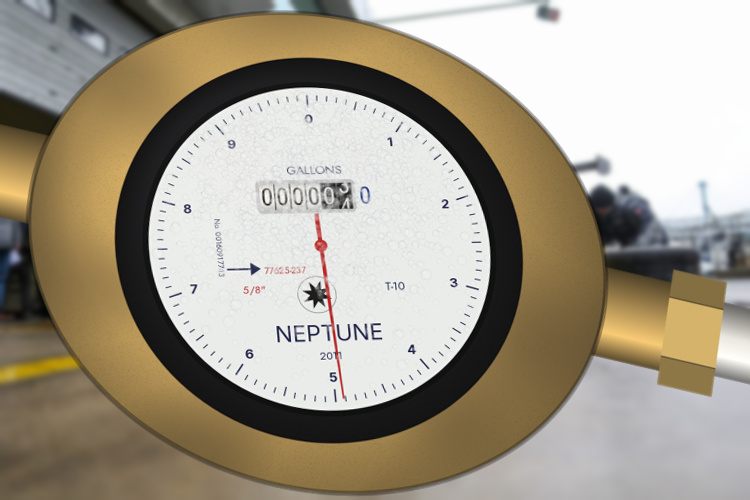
34.9 gal
